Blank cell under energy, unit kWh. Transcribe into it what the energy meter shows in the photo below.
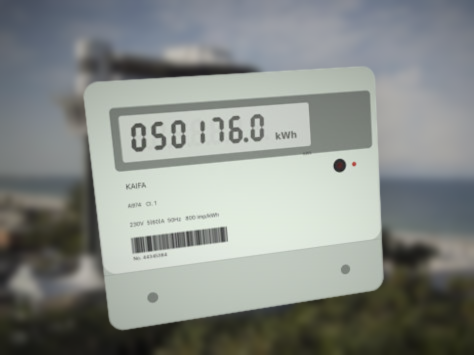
50176.0 kWh
